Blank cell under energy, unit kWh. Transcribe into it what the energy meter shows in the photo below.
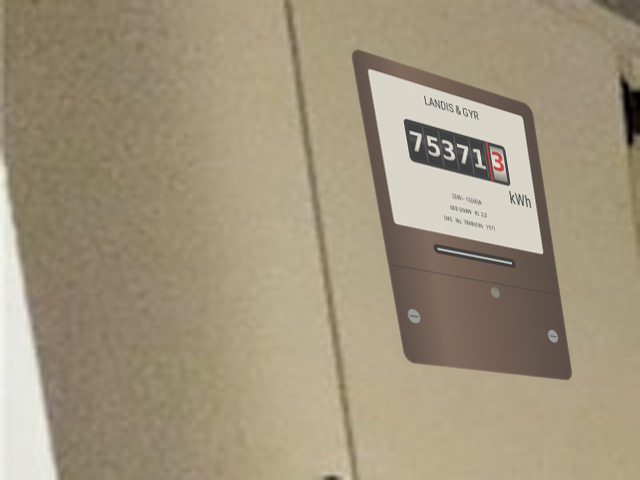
75371.3 kWh
